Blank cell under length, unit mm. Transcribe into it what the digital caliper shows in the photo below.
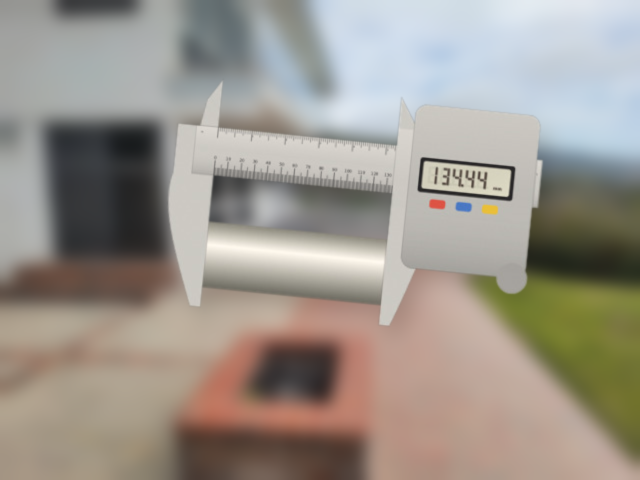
134.44 mm
